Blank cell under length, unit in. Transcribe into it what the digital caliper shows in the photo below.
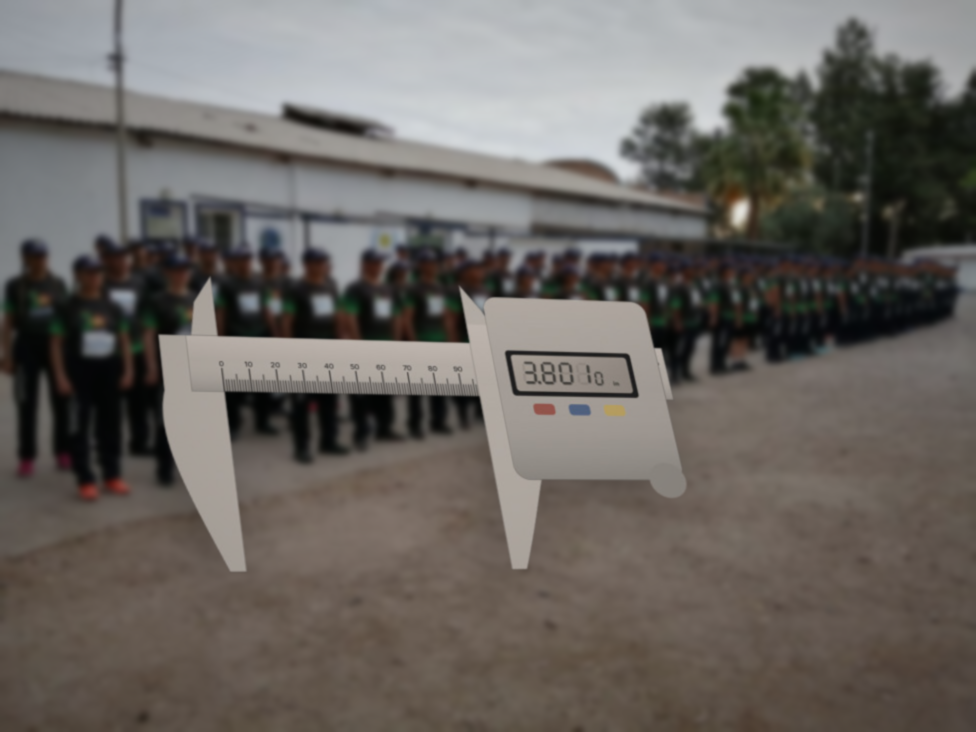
3.8010 in
